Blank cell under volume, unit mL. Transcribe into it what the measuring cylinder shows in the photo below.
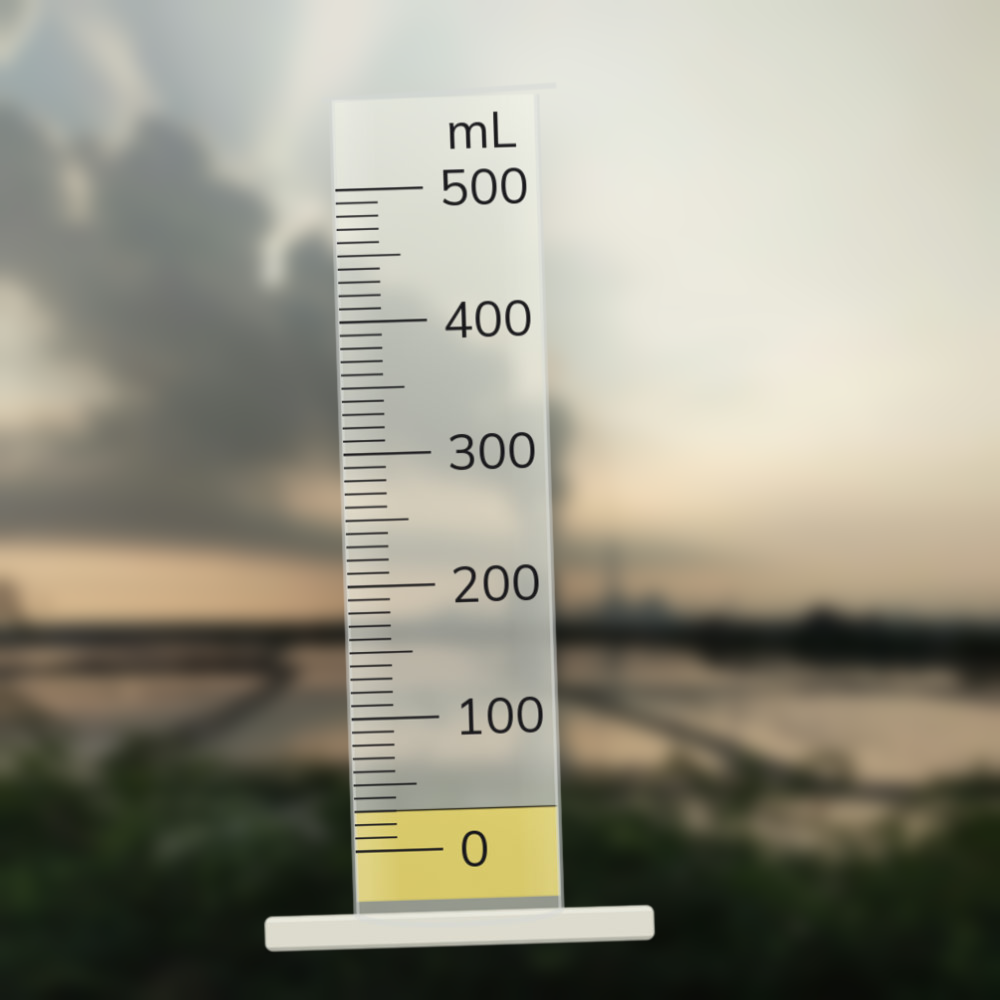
30 mL
